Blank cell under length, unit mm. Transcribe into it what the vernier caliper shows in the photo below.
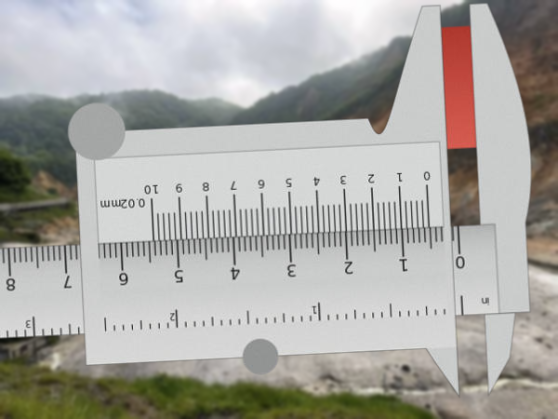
5.2 mm
